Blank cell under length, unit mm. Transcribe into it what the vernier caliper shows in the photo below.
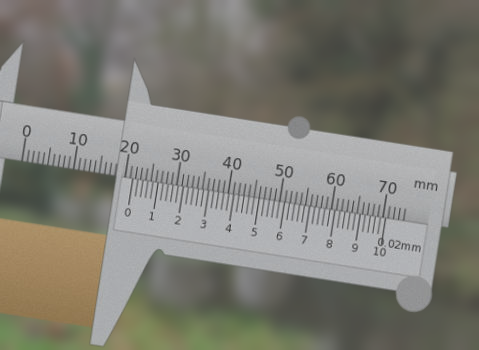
21.5 mm
